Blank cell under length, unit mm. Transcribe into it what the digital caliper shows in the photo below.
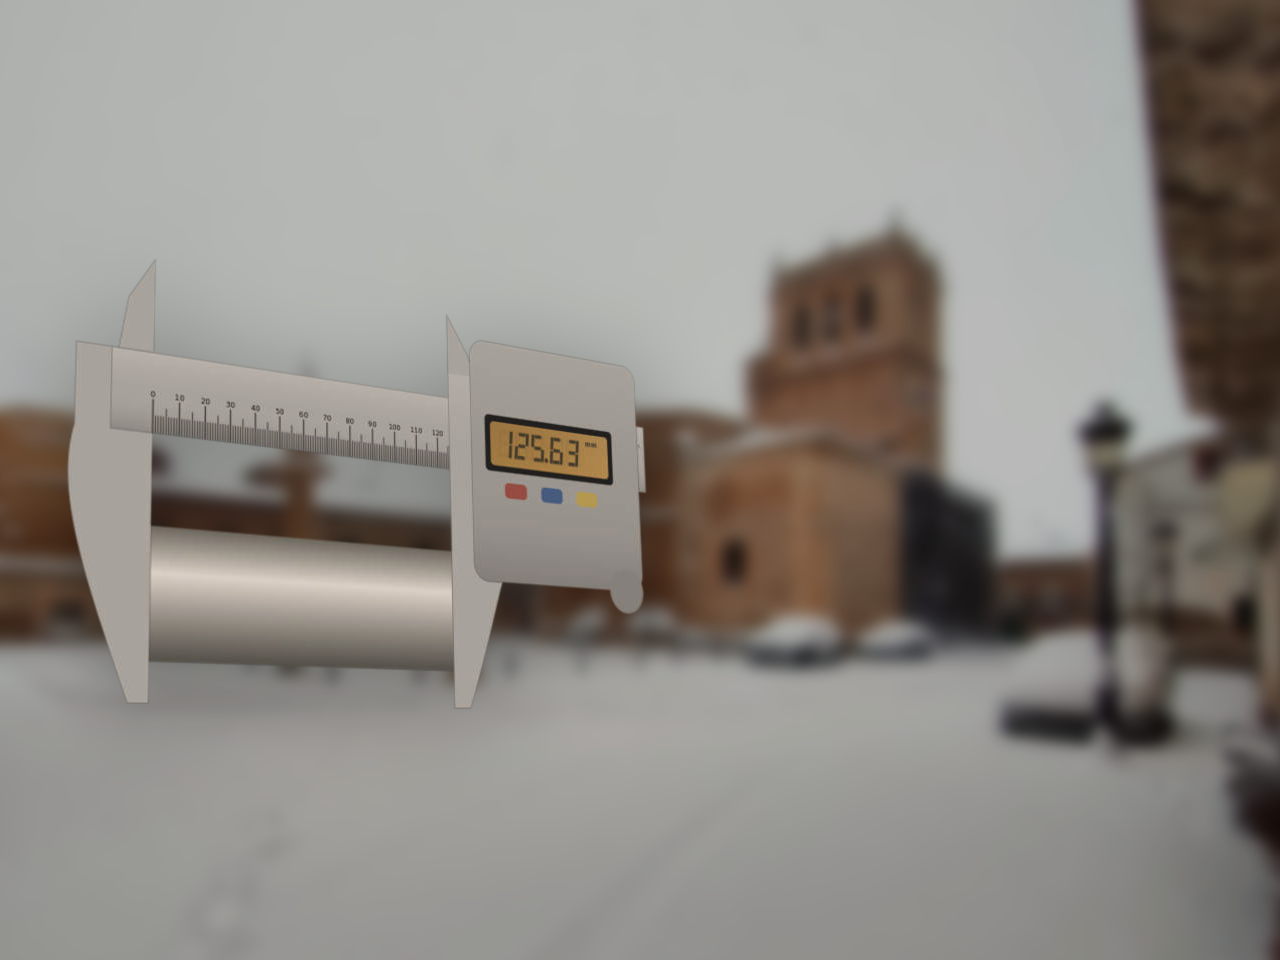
125.63 mm
